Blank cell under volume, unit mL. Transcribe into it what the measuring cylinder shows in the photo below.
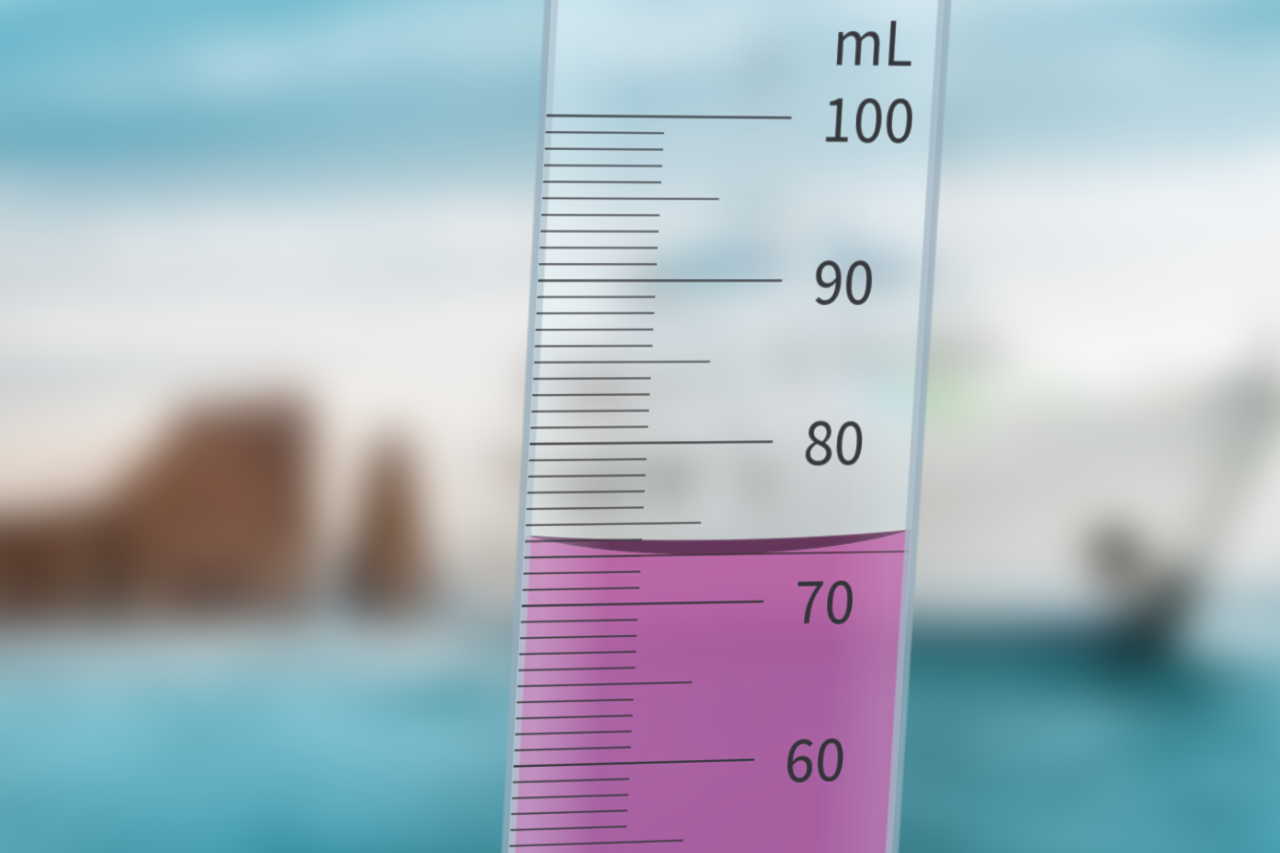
73 mL
